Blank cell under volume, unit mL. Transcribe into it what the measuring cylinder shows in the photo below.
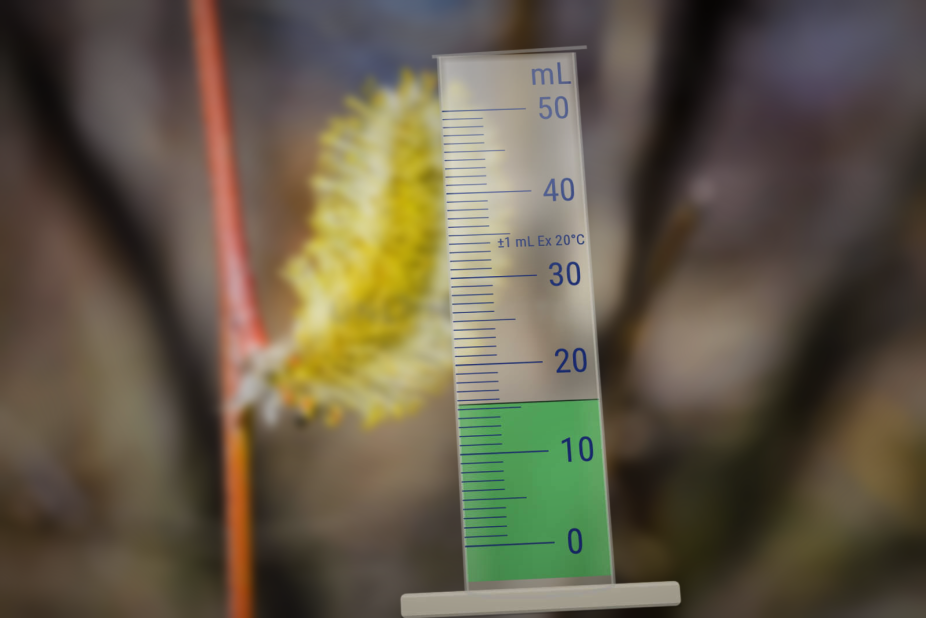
15.5 mL
